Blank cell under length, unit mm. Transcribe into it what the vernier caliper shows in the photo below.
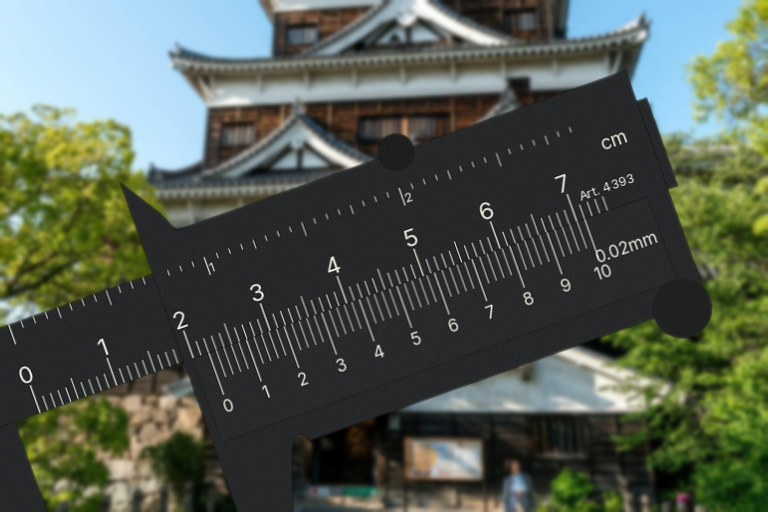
22.0 mm
